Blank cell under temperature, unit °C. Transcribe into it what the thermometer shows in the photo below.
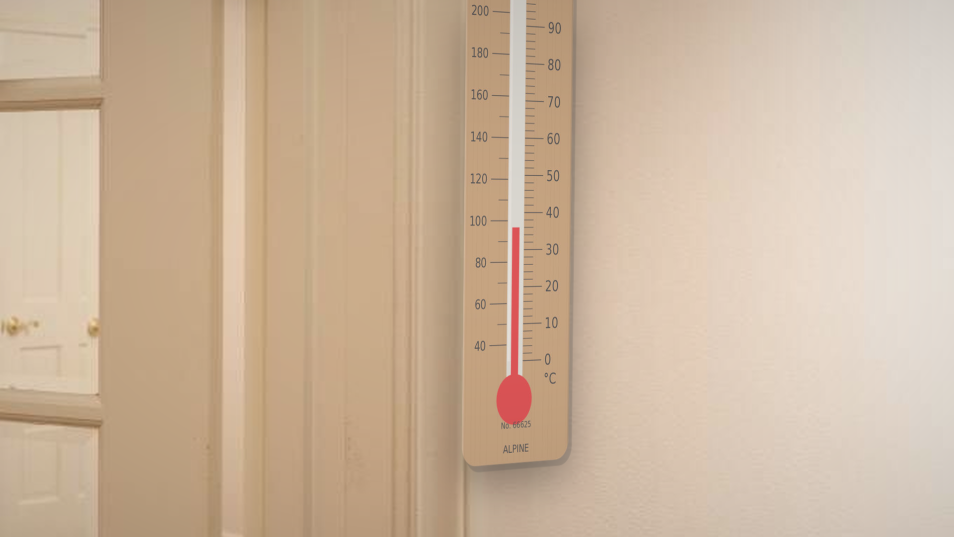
36 °C
